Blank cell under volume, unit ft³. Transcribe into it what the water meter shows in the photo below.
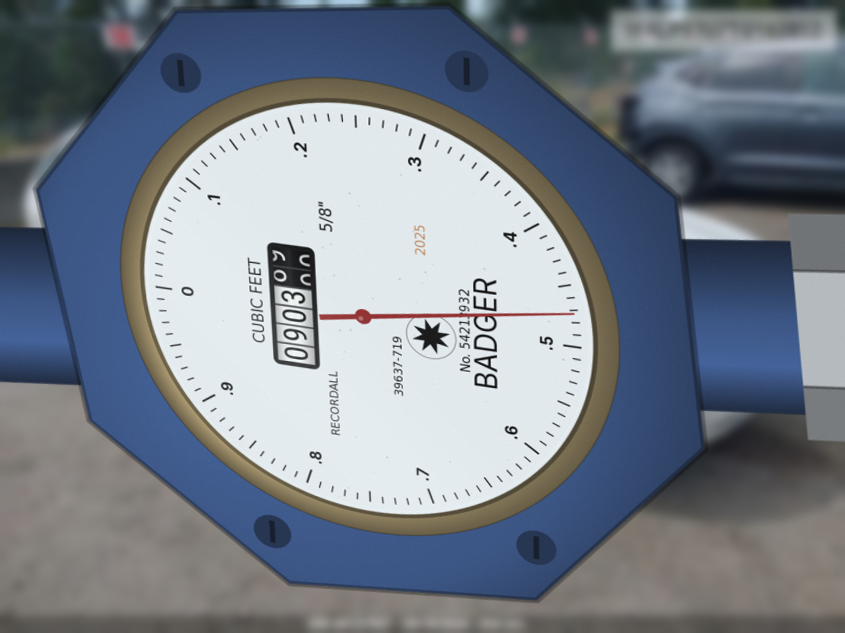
90389.47 ft³
